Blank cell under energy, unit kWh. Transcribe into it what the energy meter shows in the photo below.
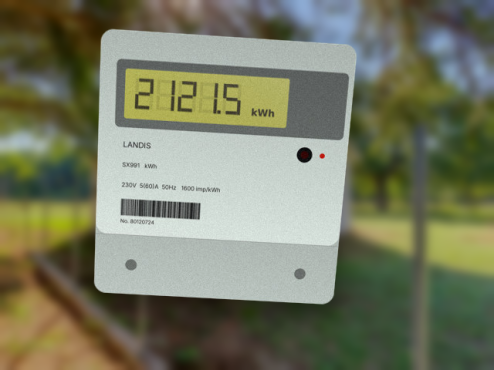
2121.5 kWh
